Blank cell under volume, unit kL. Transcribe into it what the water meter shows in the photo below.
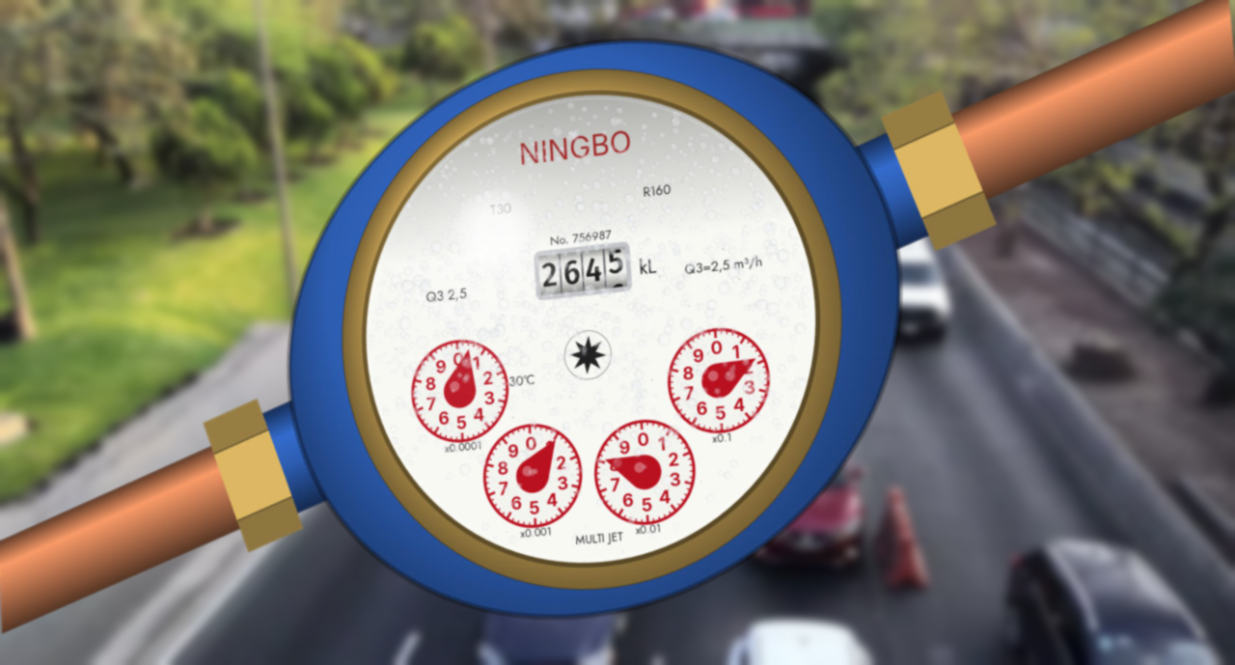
2645.1810 kL
